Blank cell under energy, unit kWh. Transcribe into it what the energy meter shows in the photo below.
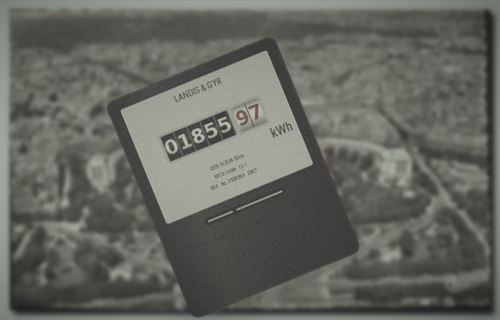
1855.97 kWh
